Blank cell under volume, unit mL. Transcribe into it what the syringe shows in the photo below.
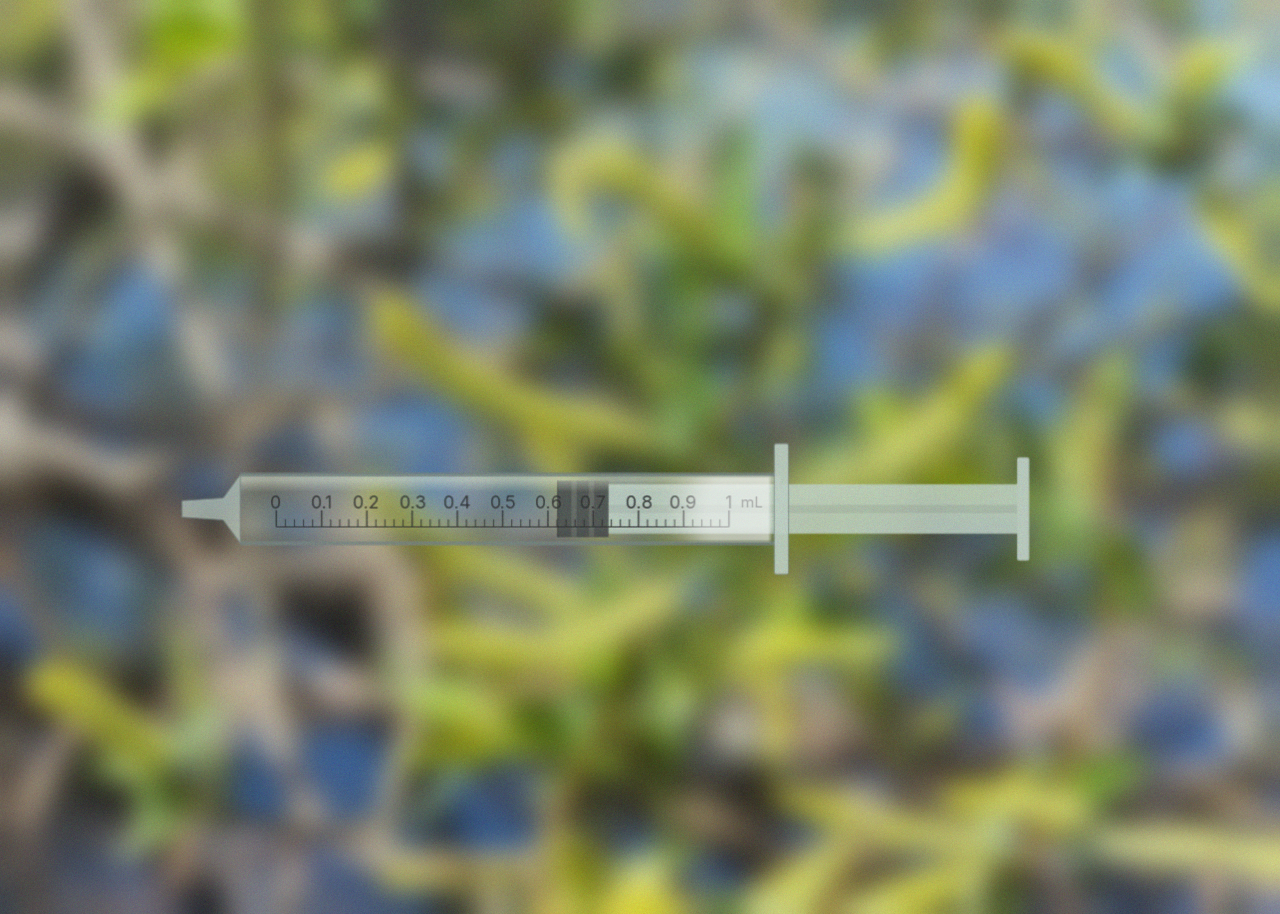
0.62 mL
